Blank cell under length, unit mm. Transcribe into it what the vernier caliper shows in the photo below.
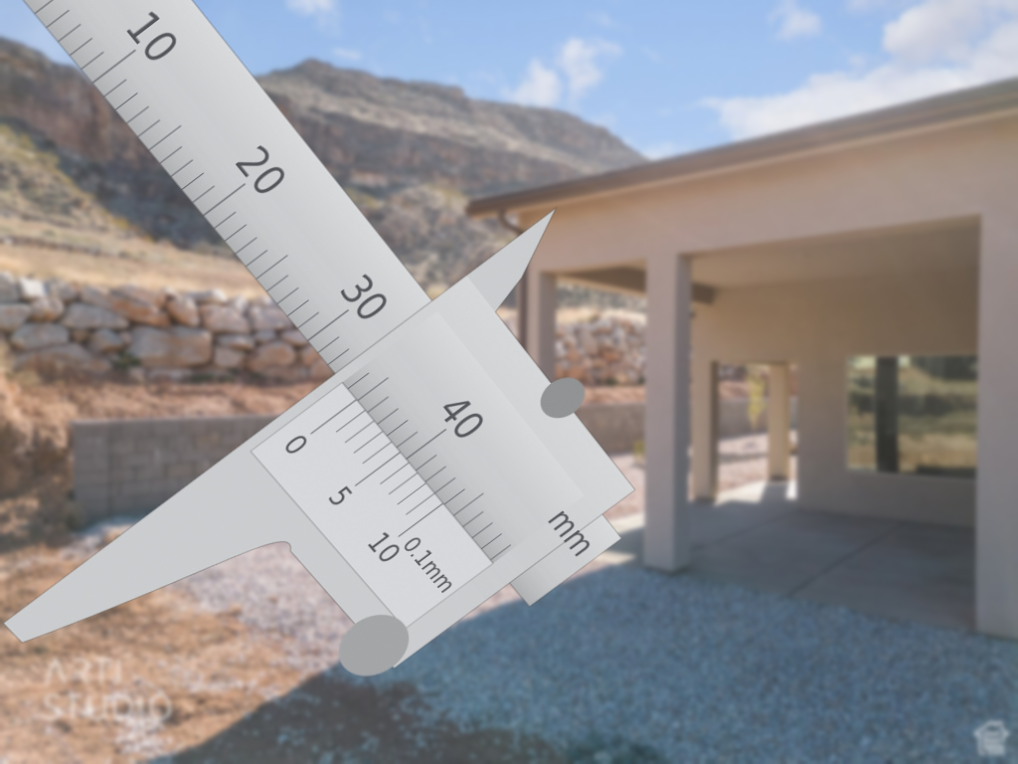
34.9 mm
